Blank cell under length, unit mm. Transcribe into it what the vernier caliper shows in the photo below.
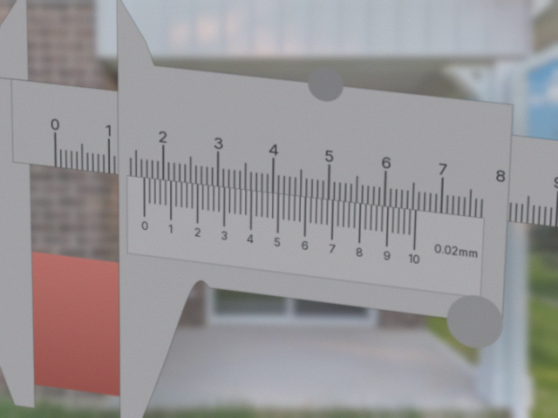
16.5 mm
